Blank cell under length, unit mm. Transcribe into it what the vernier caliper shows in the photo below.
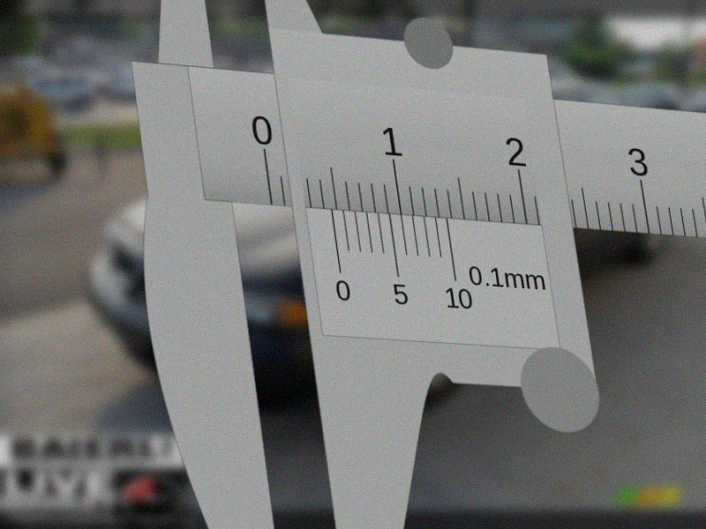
4.6 mm
